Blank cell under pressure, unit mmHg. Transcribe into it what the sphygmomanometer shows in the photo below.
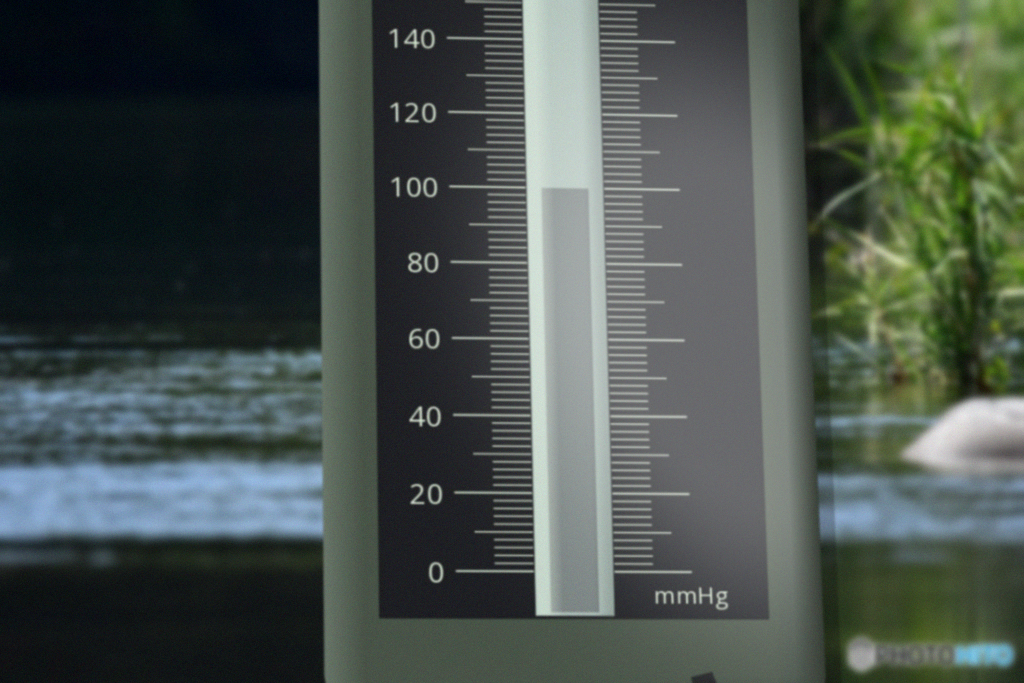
100 mmHg
